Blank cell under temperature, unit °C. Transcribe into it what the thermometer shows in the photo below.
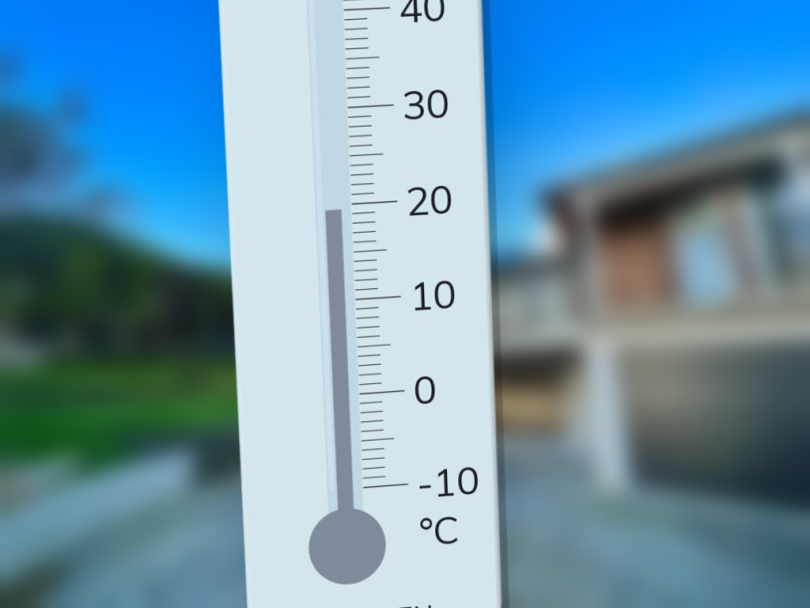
19.5 °C
